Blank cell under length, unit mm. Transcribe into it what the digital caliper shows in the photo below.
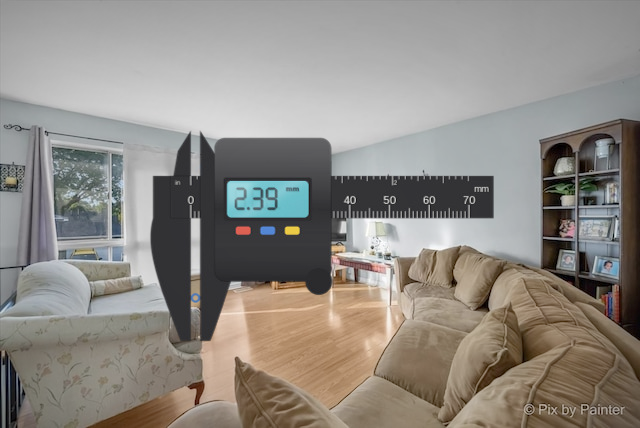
2.39 mm
